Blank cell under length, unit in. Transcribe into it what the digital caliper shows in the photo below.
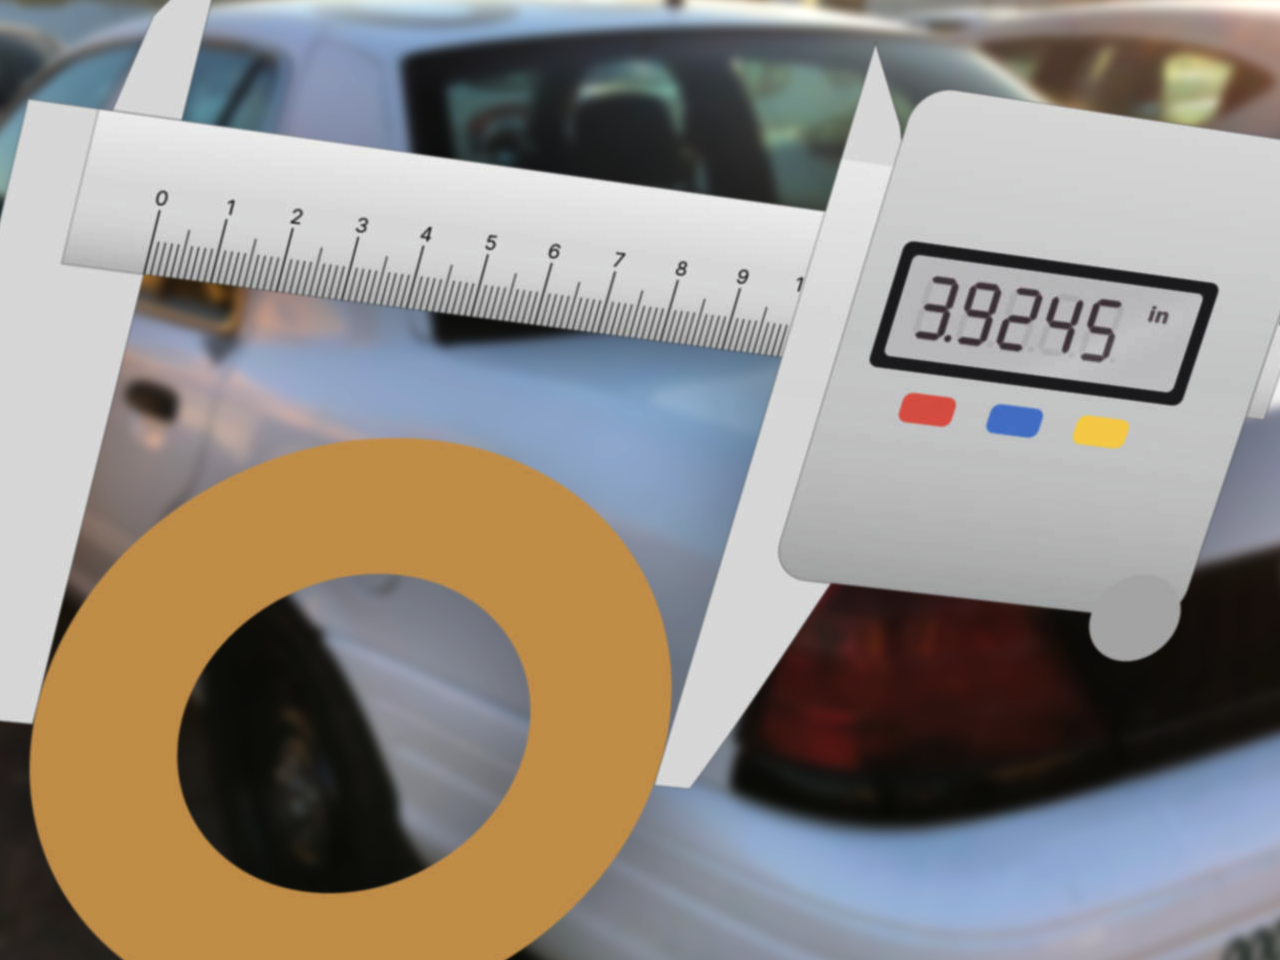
3.9245 in
